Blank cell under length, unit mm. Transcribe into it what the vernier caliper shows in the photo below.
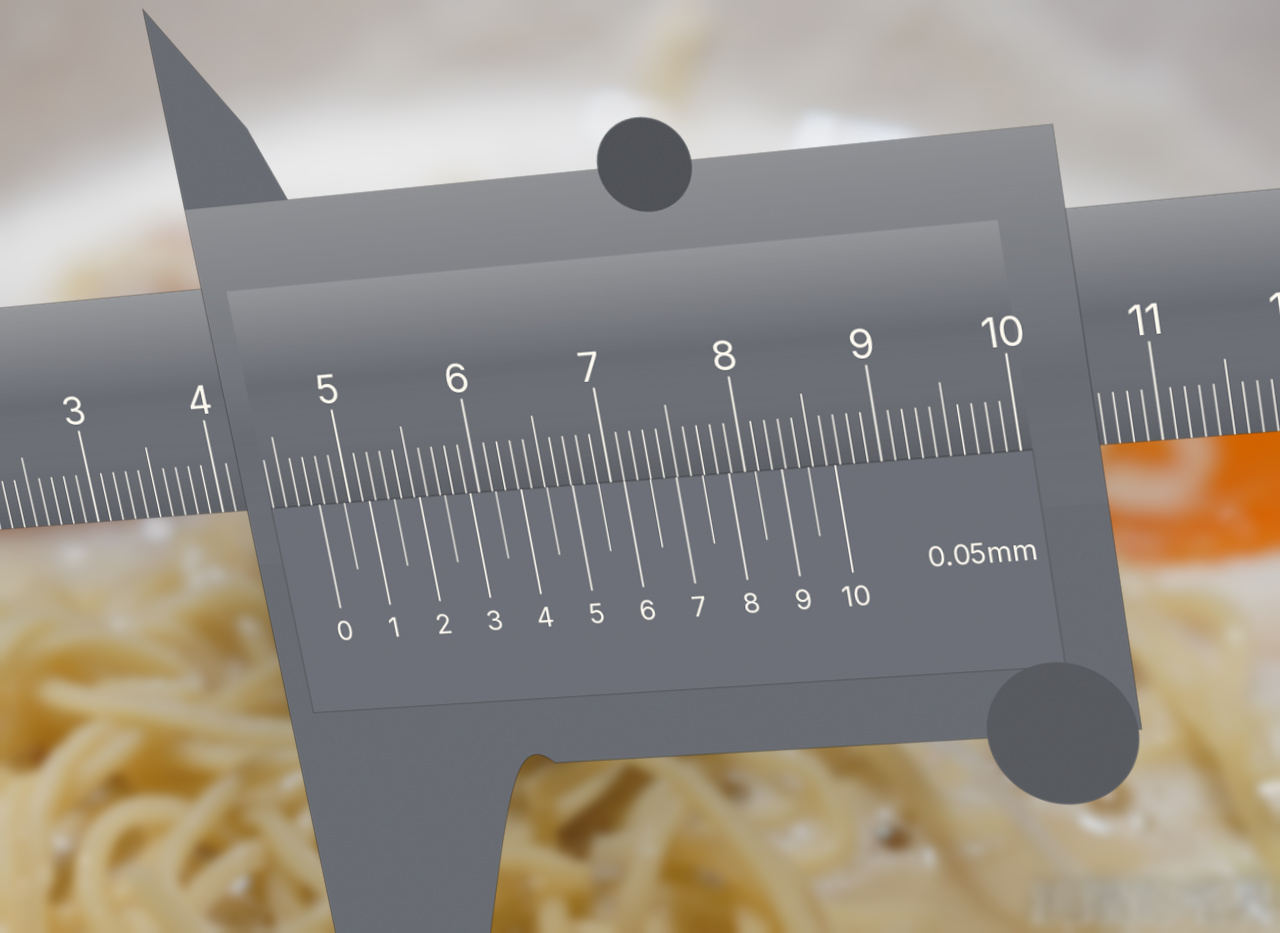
47.6 mm
